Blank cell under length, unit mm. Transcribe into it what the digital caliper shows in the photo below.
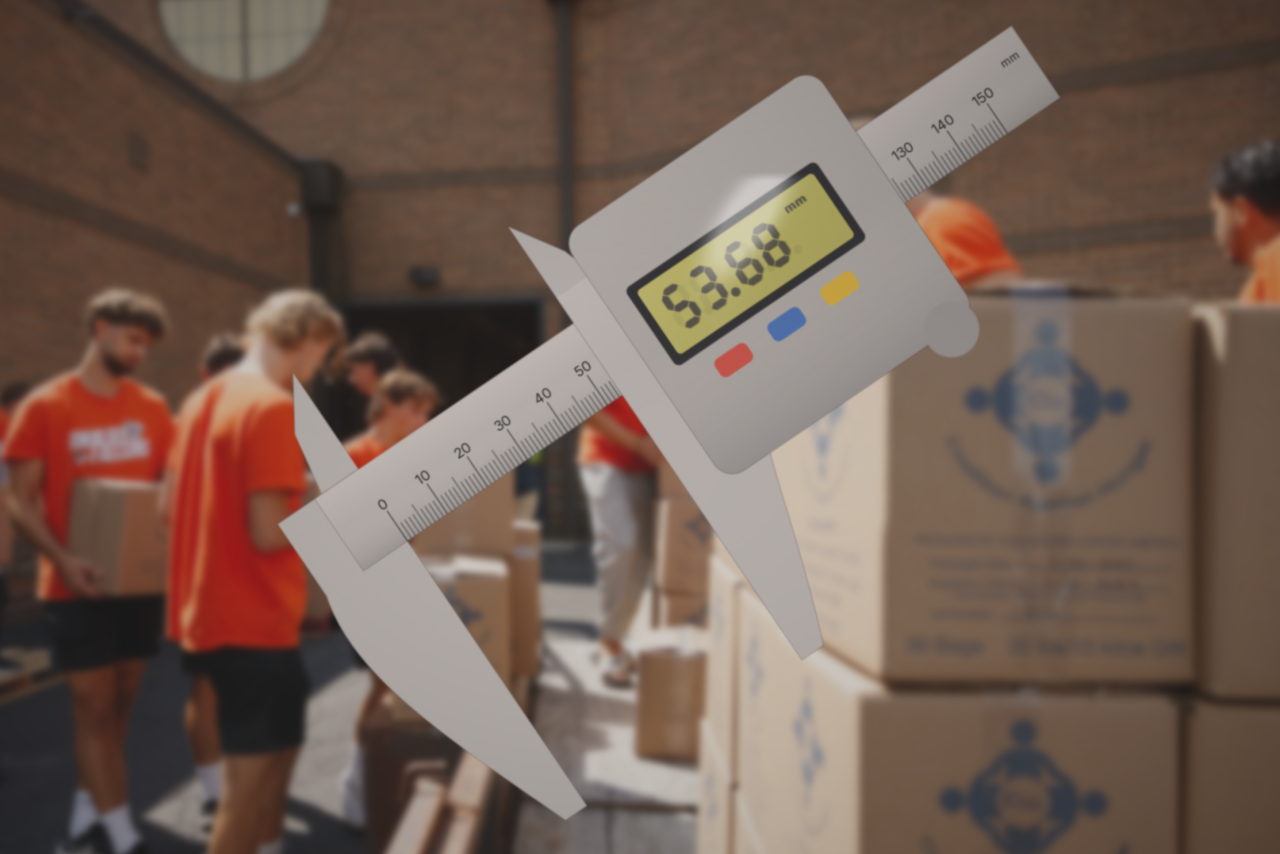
53.68 mm
